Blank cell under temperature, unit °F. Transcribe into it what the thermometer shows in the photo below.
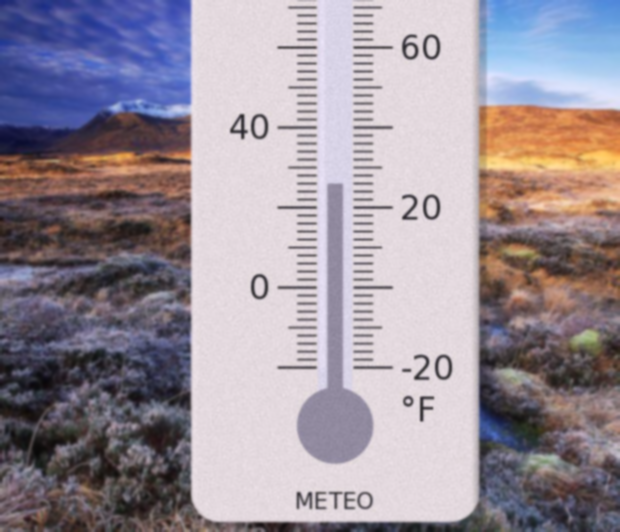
26 °F
